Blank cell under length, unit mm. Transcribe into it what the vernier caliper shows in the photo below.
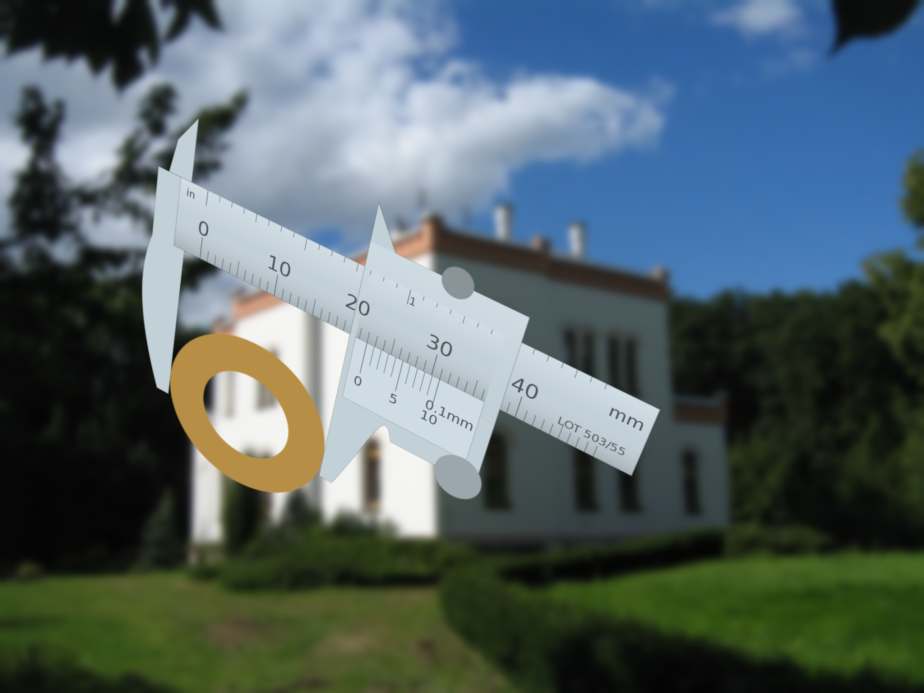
22.0 mm
